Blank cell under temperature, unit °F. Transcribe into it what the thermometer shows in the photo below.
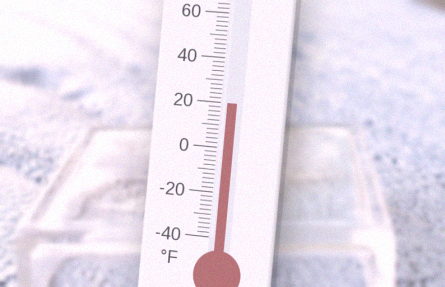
20 °F
